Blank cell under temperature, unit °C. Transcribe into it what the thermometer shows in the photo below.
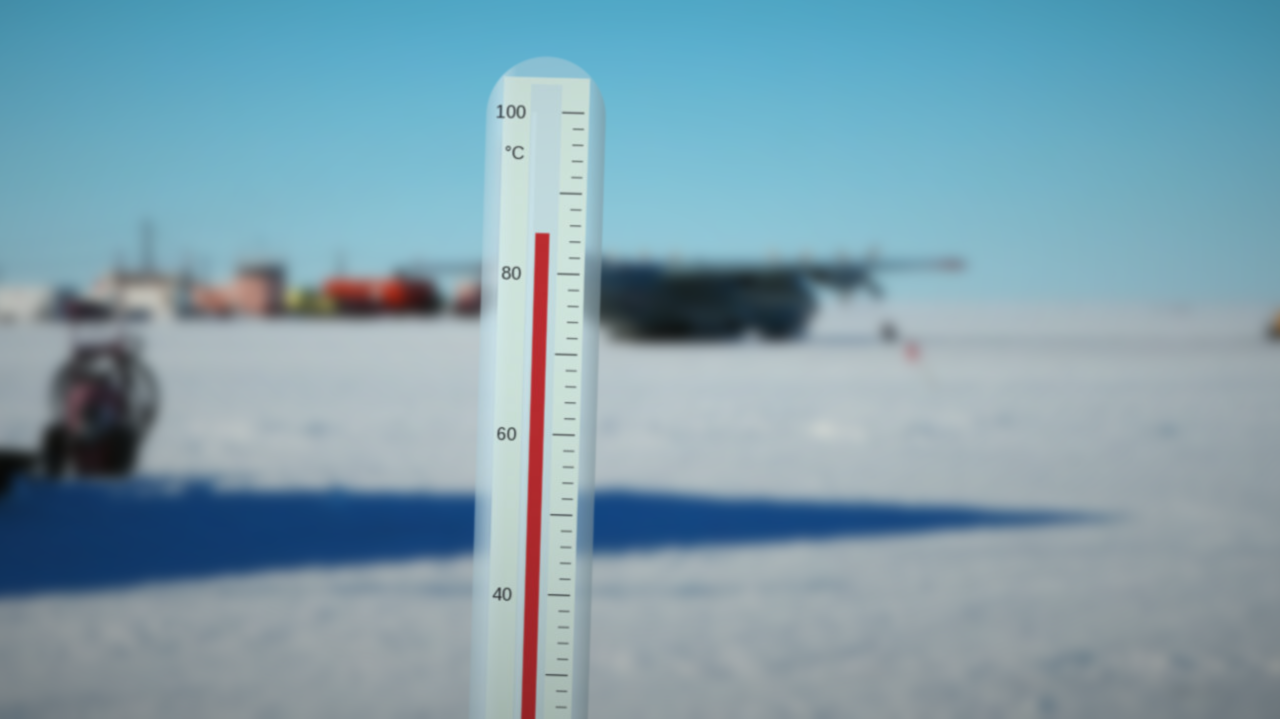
85 °C
